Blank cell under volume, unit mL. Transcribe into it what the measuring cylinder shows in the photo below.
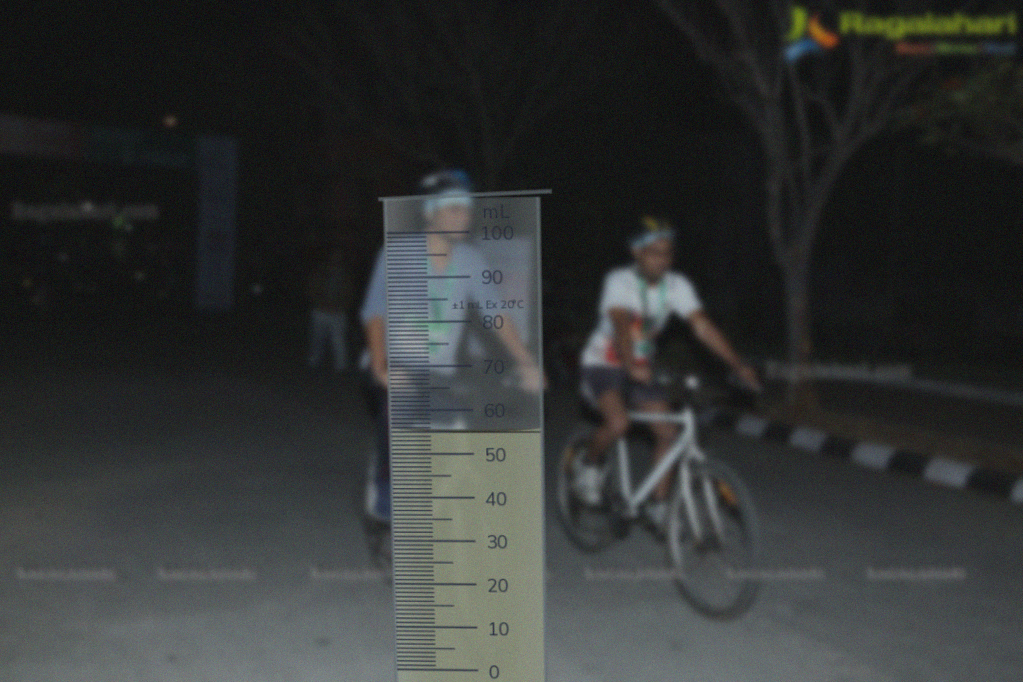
55 mL
